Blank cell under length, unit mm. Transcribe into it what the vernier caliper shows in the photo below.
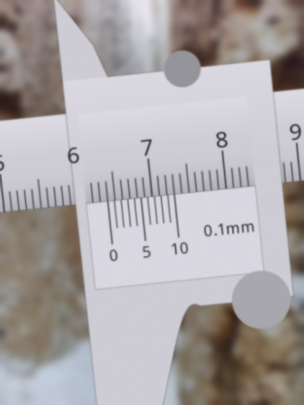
64.0 mm
